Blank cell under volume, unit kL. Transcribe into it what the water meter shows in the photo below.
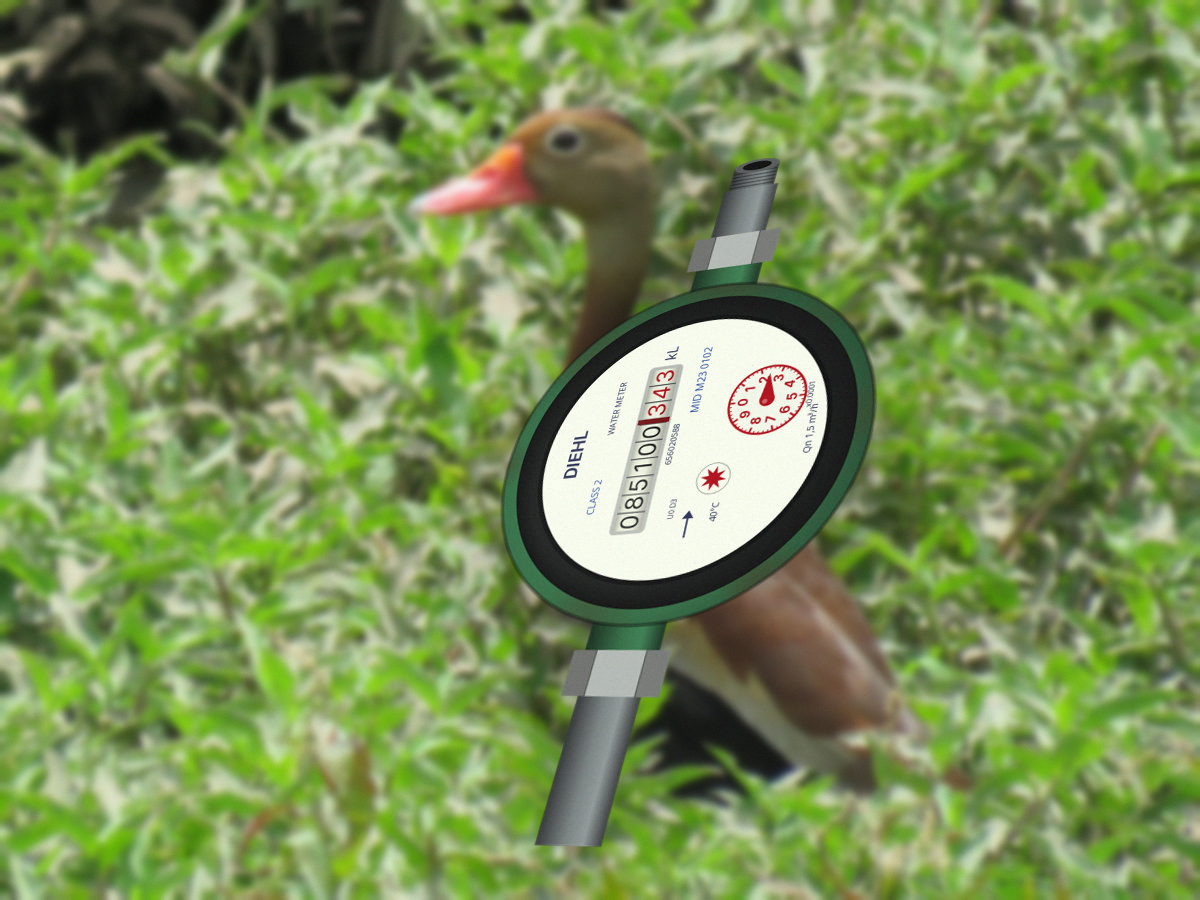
85100.3432 kL
